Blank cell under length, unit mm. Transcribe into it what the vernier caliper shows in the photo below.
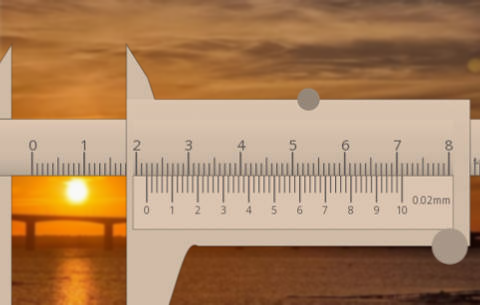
22.0 mm
